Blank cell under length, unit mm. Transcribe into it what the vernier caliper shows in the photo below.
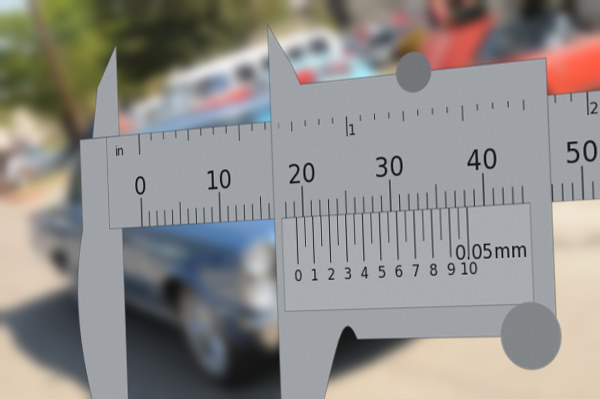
19.2 mm
